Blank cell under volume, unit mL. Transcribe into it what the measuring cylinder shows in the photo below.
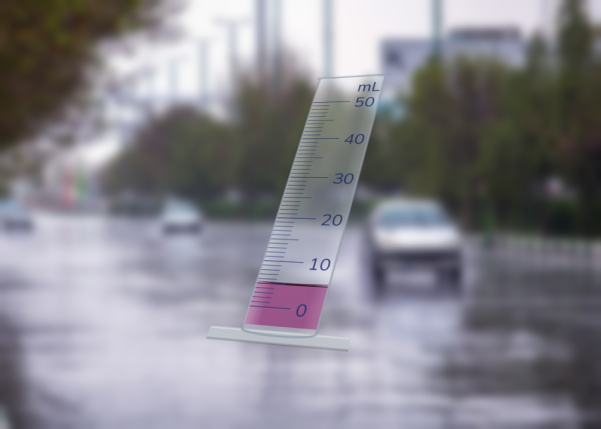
5 mL
